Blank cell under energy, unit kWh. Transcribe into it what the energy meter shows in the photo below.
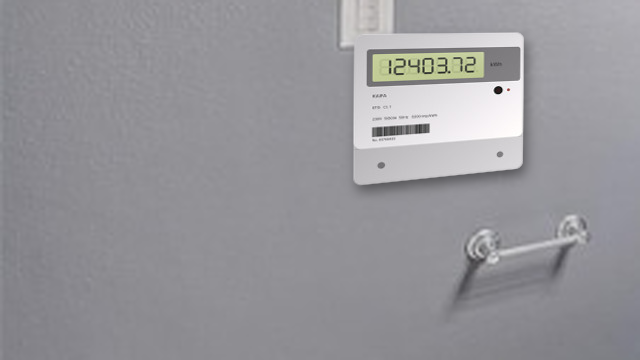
12403.72 kWh
